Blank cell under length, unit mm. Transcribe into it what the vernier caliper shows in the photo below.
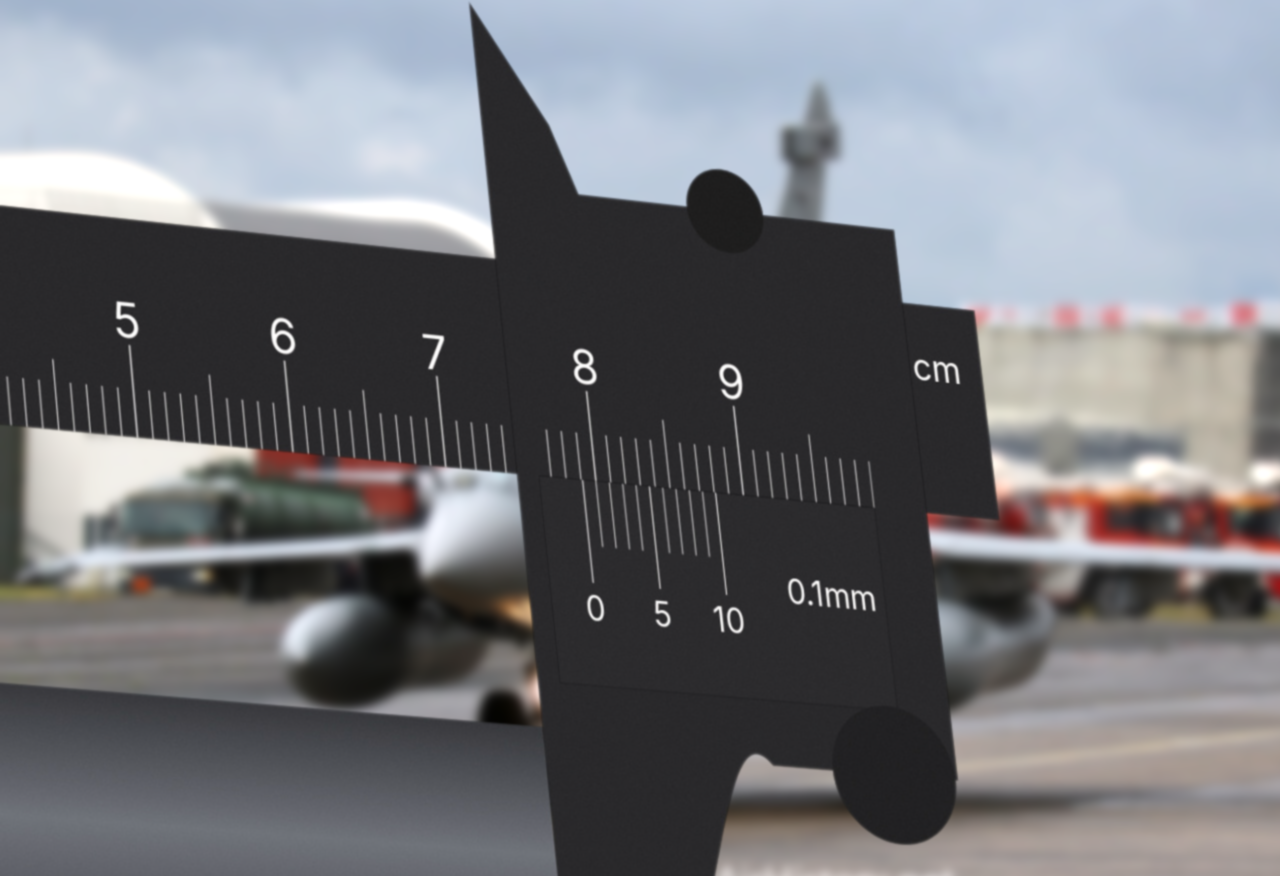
79.1 mm
